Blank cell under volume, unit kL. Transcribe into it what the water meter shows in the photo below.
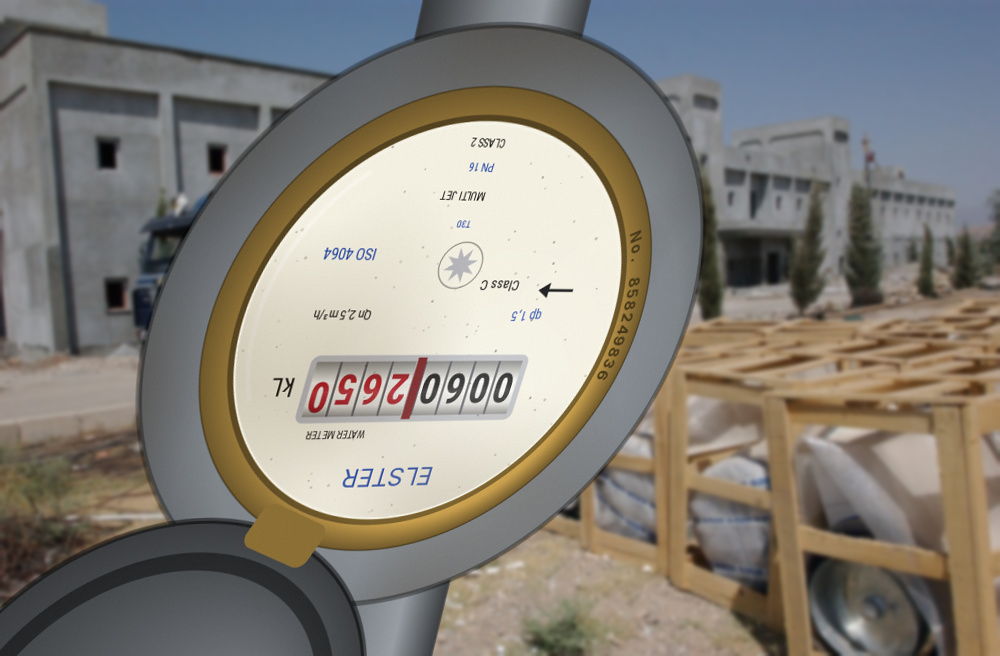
60.2650 kL
